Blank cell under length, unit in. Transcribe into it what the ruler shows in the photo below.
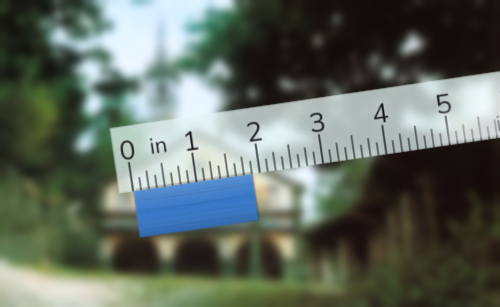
1.875 in
